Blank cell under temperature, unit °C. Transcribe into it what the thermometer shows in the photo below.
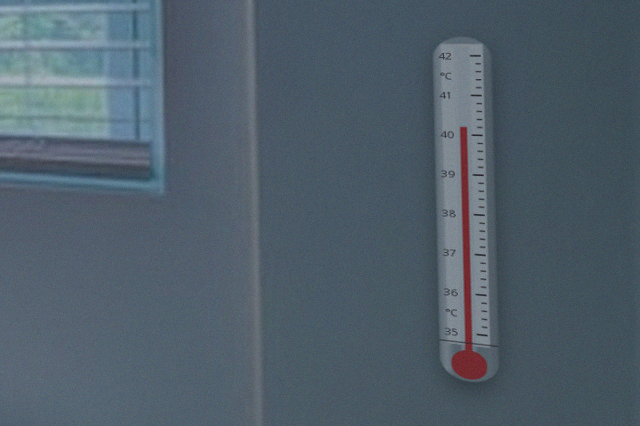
40.2 °C
